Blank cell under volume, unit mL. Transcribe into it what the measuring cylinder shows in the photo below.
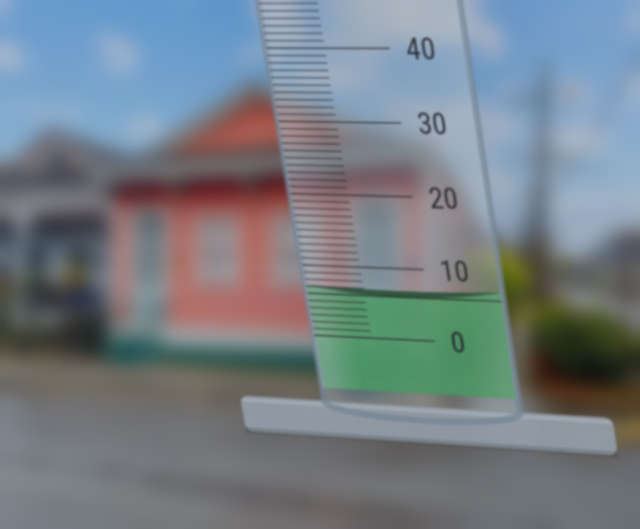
6 mL
